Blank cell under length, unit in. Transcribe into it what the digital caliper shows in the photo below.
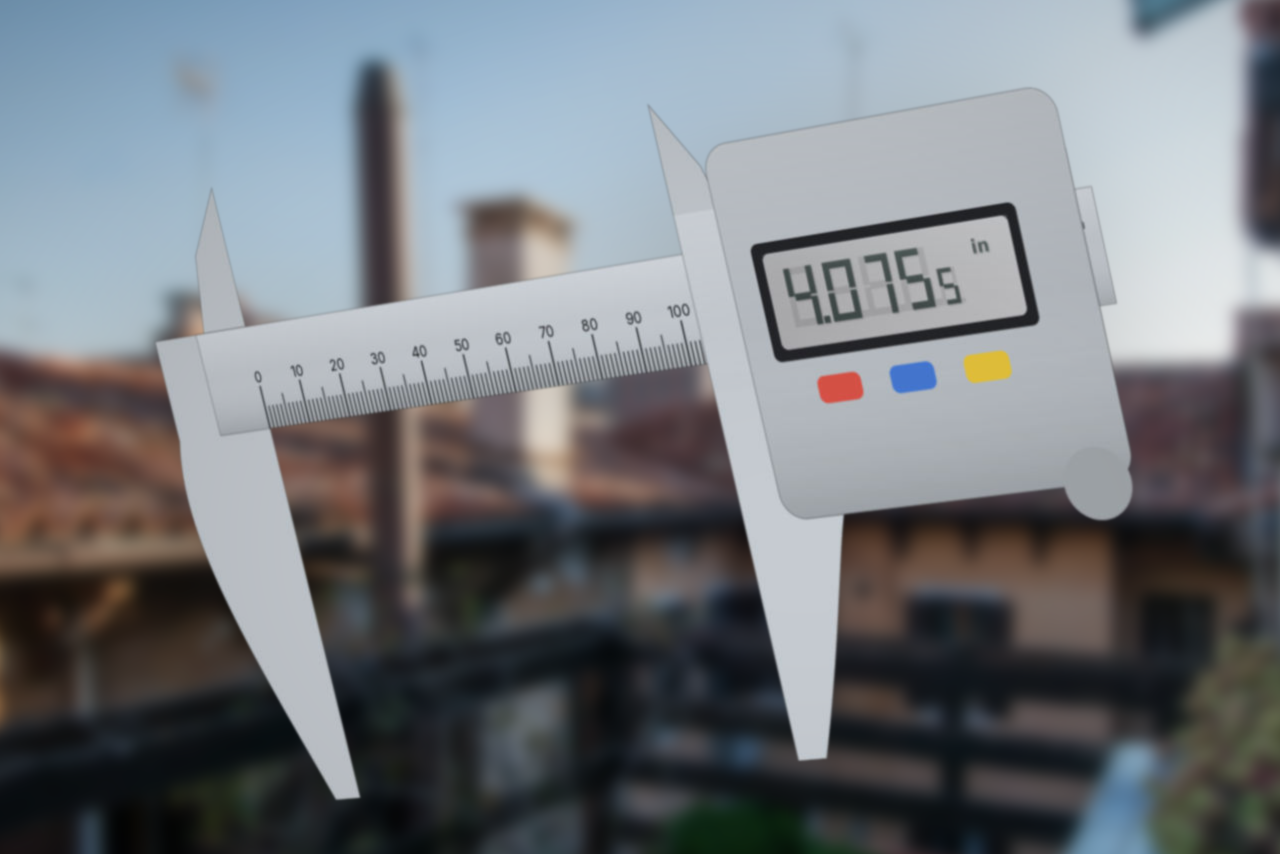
4.0755 in
